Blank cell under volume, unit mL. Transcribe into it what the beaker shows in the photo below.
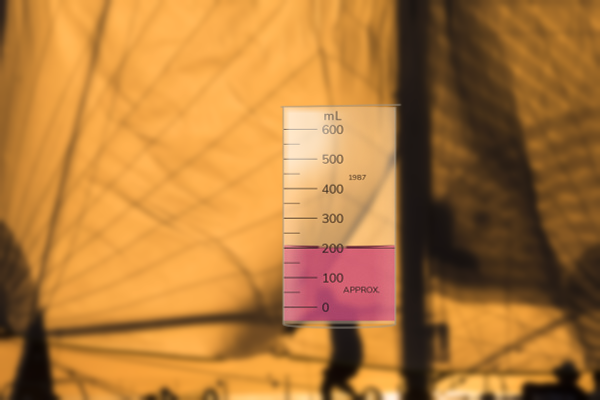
200 mL
